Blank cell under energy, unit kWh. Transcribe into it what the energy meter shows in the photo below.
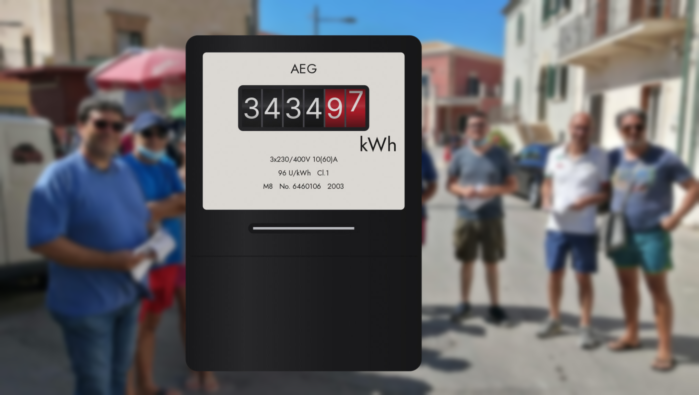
3434.97 kWh
